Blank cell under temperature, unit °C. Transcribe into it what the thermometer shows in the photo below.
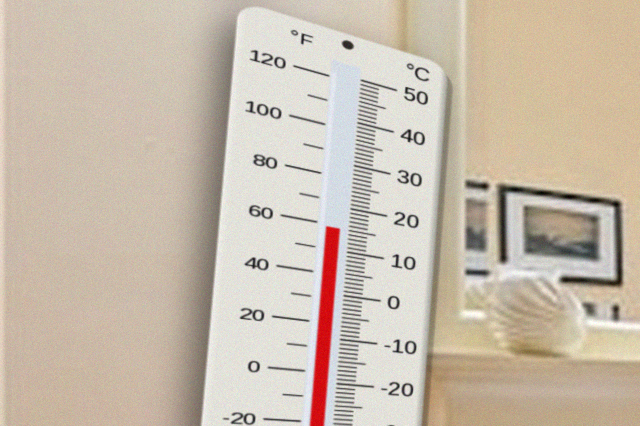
15 °C
